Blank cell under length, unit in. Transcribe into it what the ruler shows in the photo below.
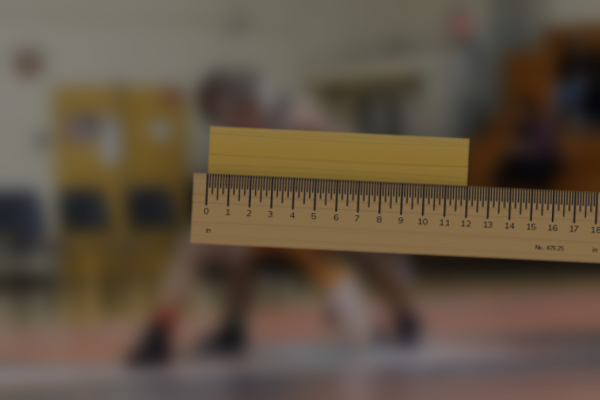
12 in
